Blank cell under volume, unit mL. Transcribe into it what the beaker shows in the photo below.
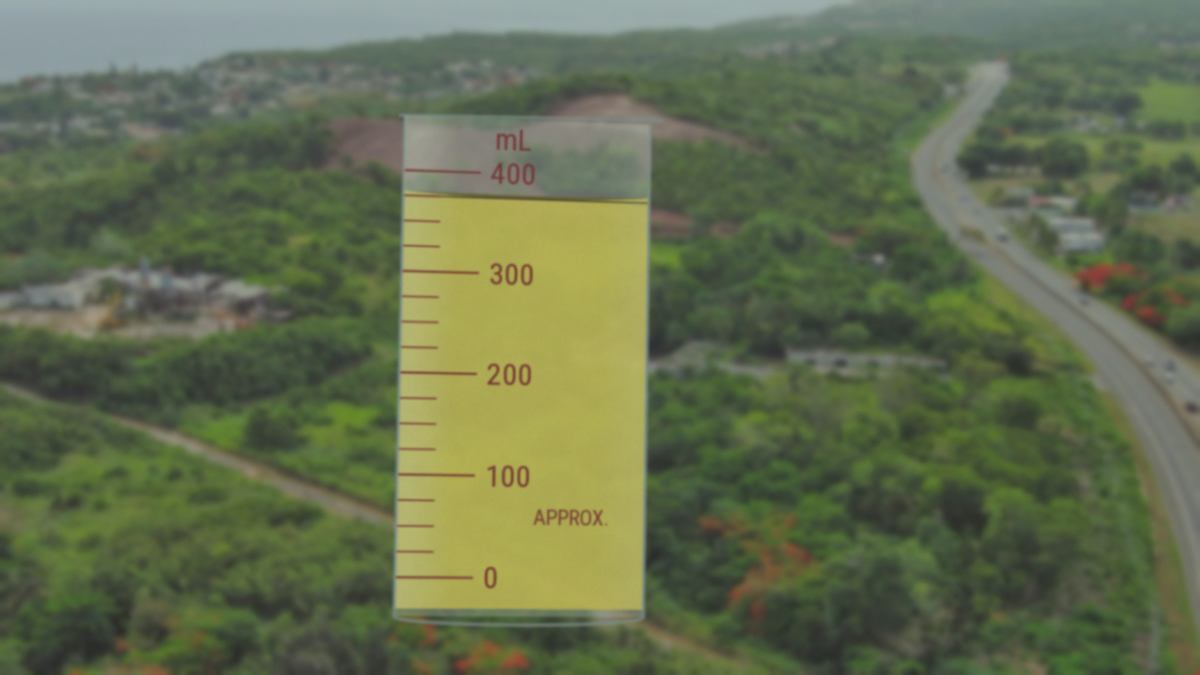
375 mL
